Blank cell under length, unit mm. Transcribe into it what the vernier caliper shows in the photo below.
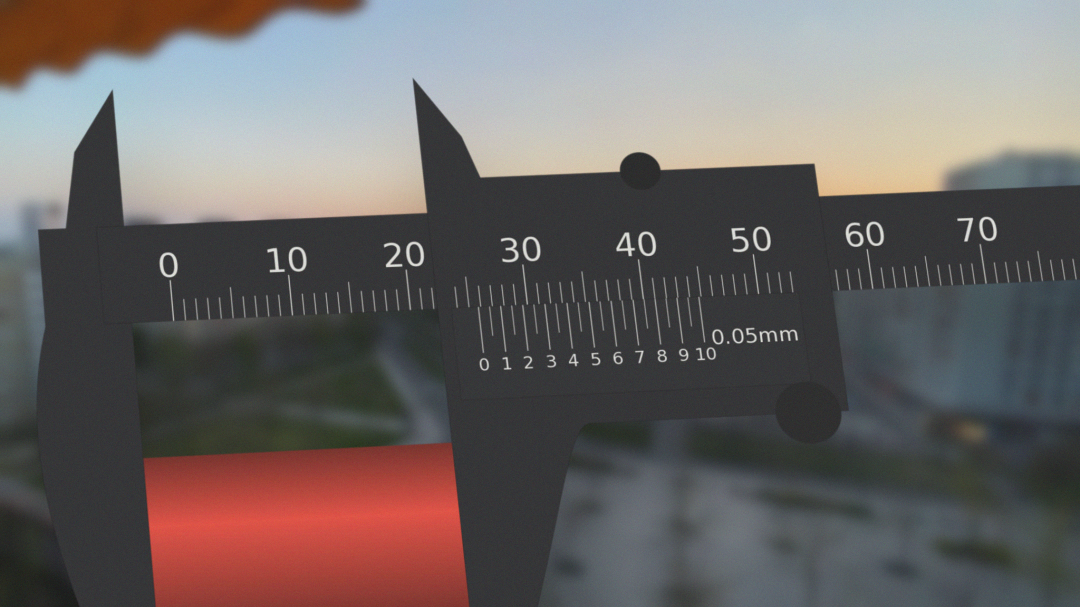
25.8 mm
